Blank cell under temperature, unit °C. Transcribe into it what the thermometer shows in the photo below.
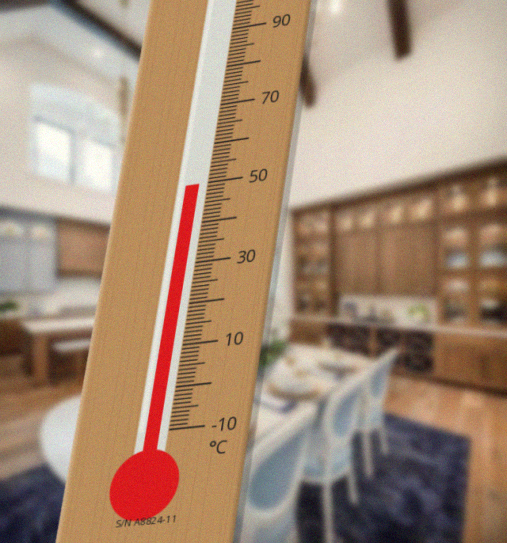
50 °C
